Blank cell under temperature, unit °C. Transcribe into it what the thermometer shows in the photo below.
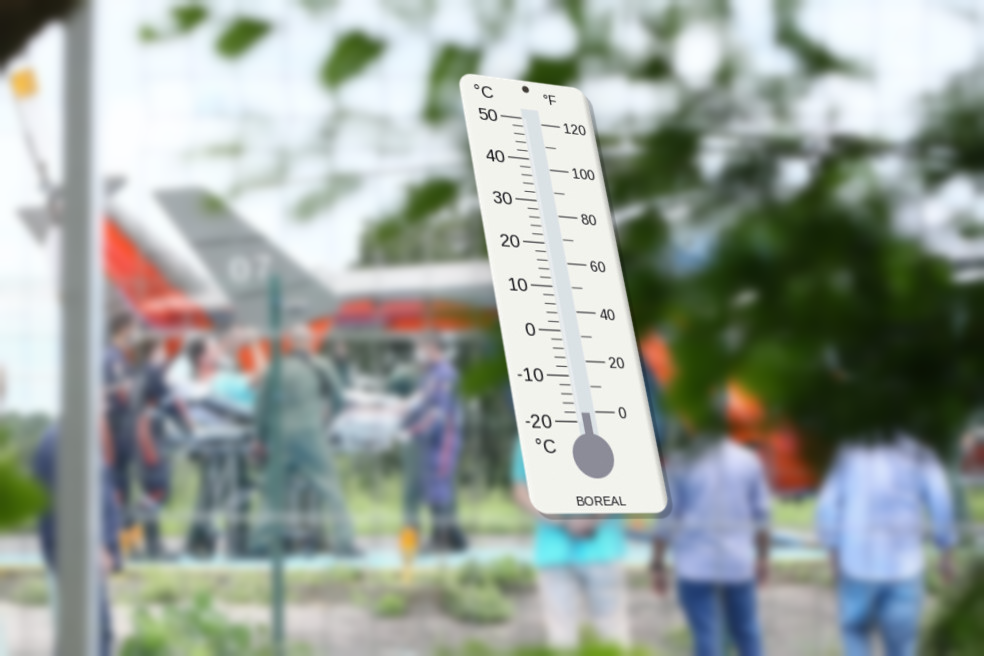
-18 °C
